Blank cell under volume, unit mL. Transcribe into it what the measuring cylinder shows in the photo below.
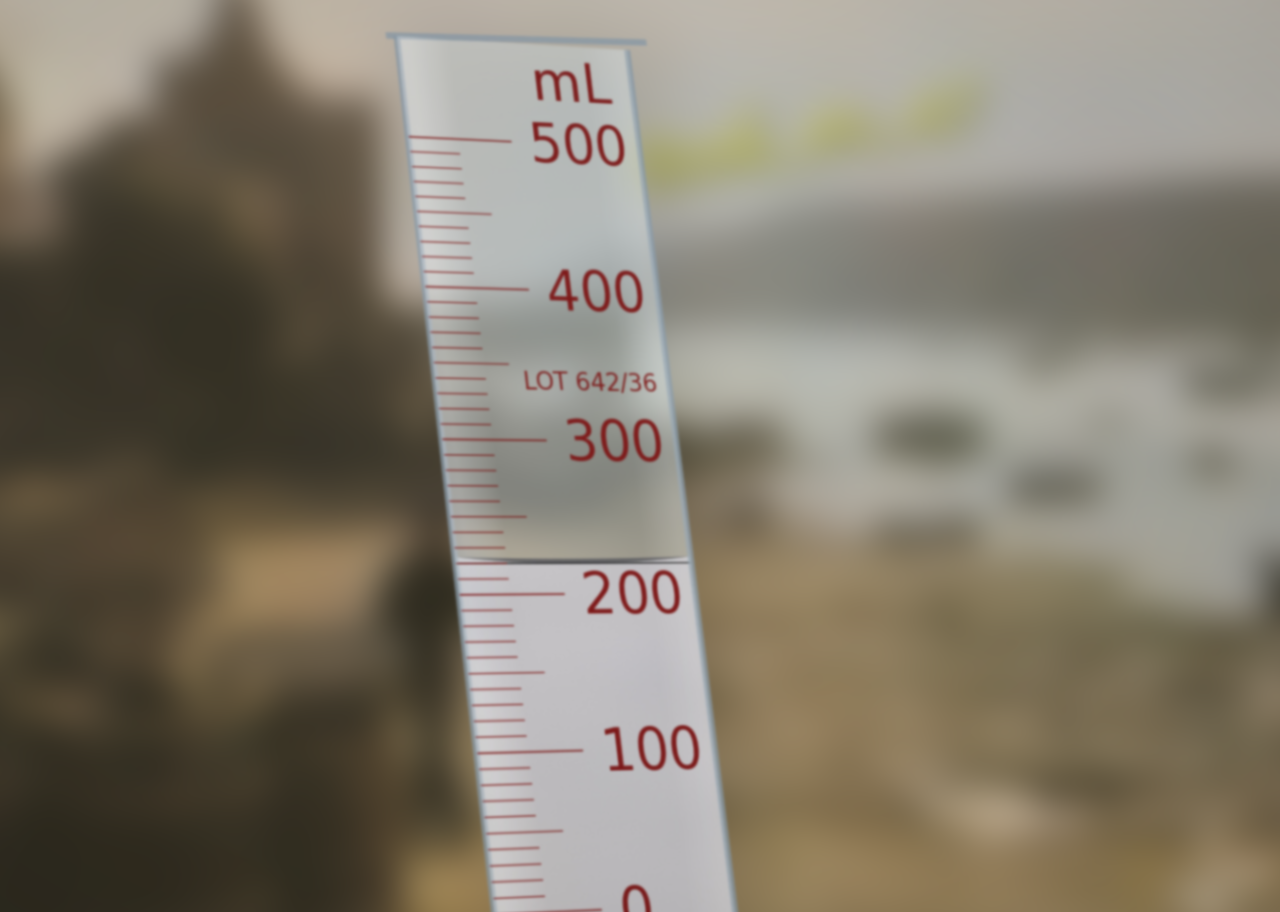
220 mL
